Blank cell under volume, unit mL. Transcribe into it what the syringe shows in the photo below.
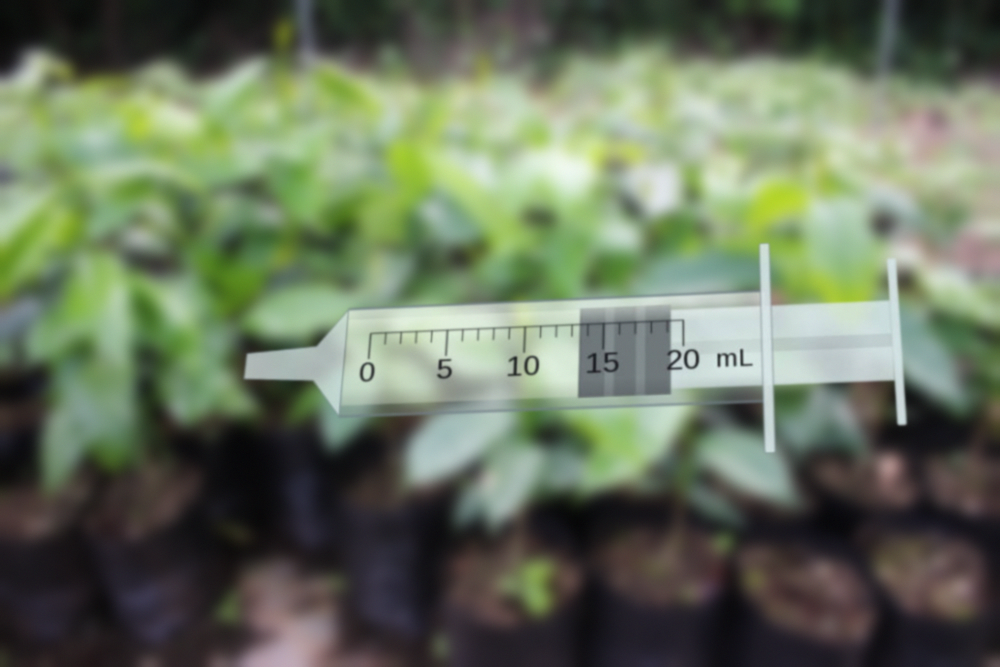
13.5 mL
